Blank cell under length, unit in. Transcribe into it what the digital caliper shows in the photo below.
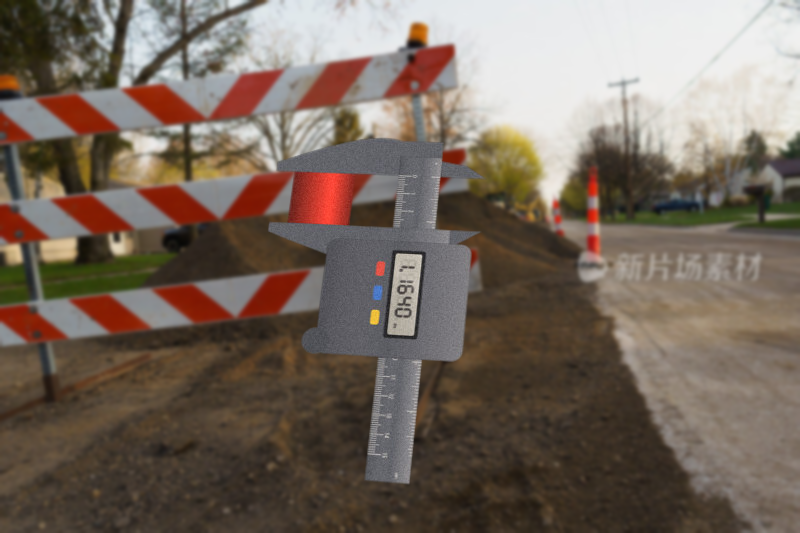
1.1640 in
